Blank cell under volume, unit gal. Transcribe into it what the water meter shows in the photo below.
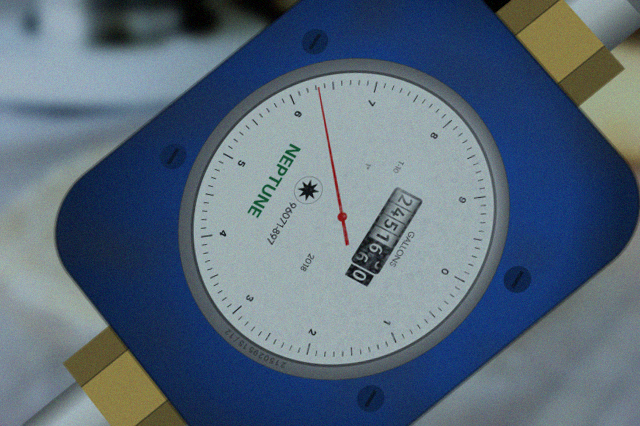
2451656.3 gal
